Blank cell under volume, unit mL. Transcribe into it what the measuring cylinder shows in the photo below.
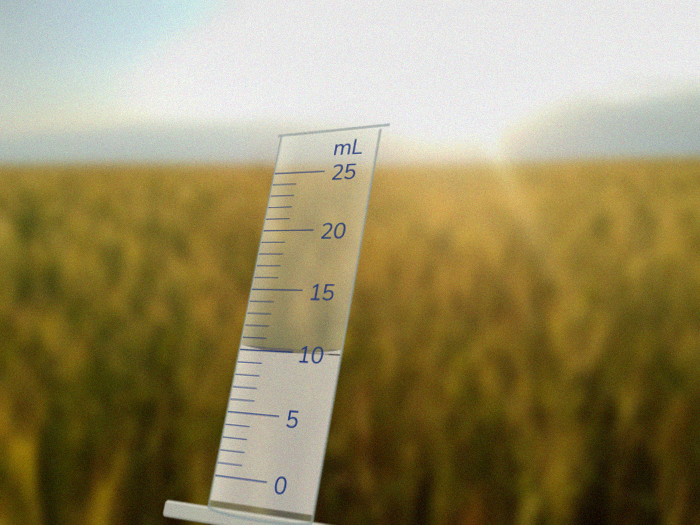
10 mL
